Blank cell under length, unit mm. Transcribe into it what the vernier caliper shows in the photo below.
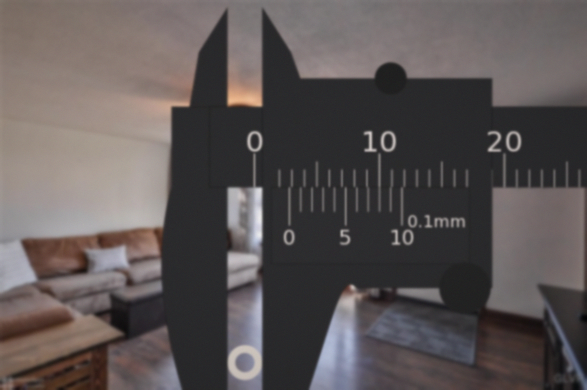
2.8 mm
